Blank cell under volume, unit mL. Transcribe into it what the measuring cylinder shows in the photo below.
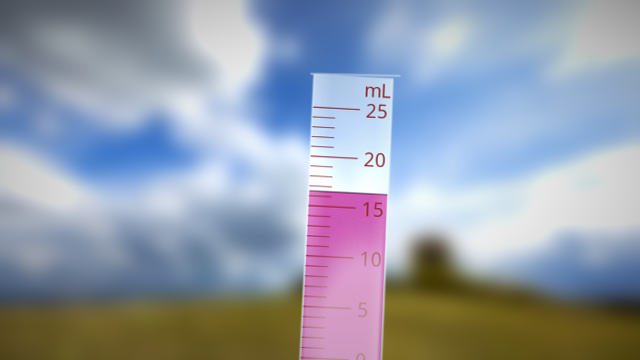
16.5 mL
